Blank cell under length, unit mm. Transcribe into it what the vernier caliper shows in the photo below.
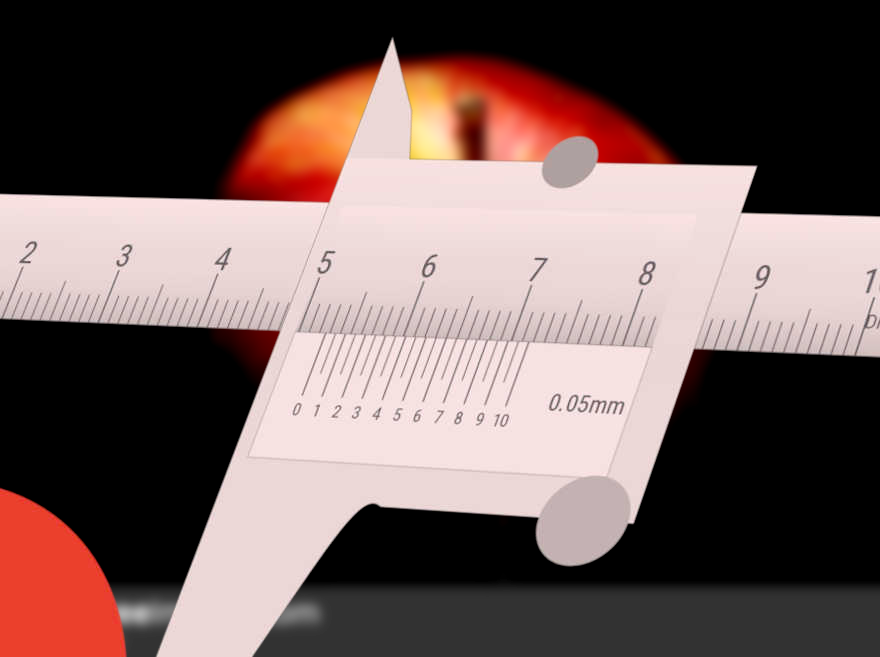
52.6 mm
